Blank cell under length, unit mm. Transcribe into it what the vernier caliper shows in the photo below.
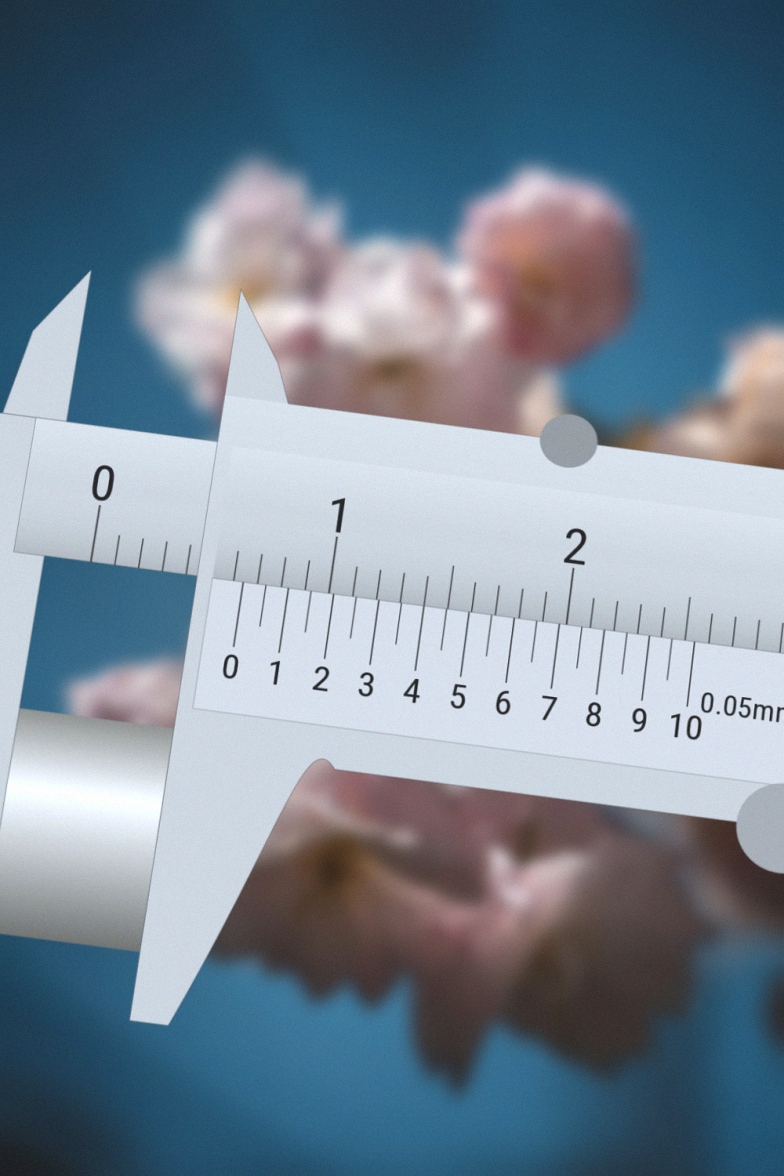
6.40 mm
